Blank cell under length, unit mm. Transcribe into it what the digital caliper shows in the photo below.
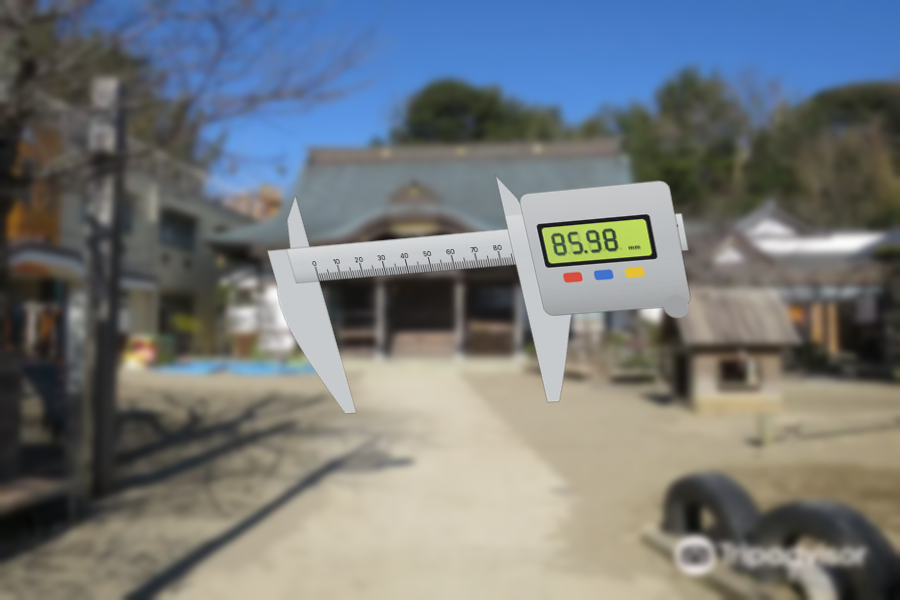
85.98 mm
